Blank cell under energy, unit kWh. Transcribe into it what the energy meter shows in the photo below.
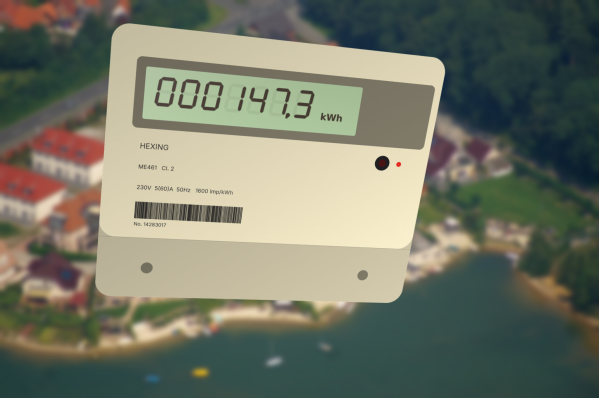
147.3 kWh
